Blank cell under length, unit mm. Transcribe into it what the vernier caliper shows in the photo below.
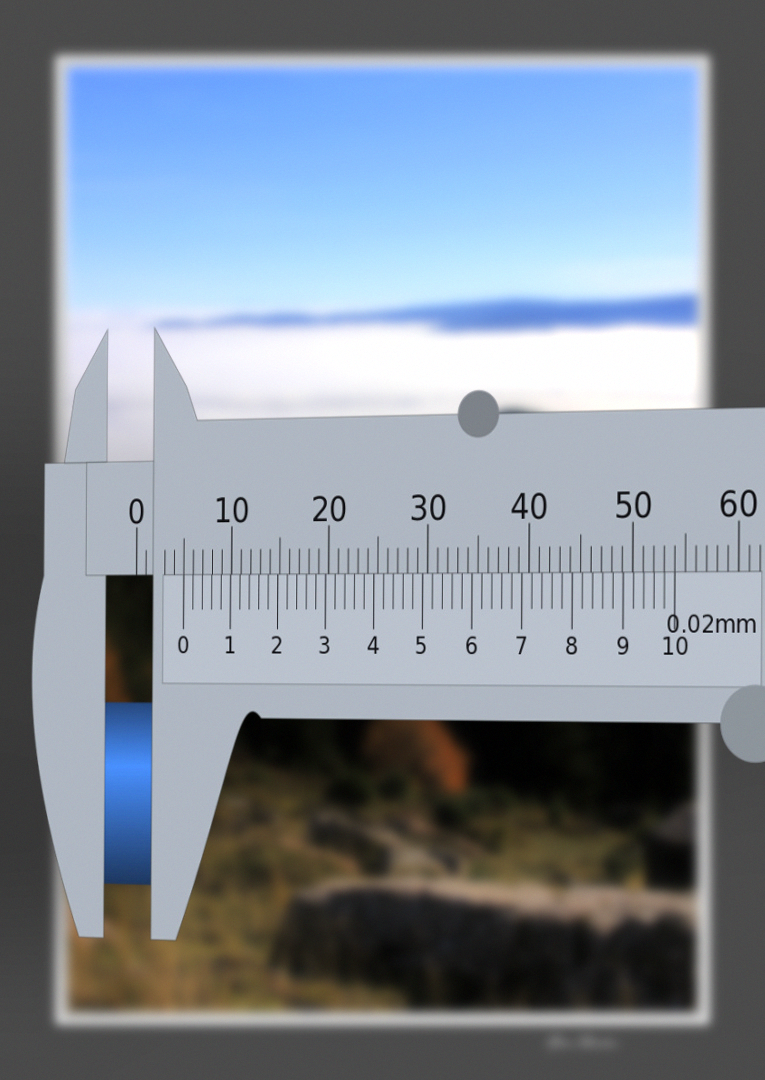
5.0 mm
